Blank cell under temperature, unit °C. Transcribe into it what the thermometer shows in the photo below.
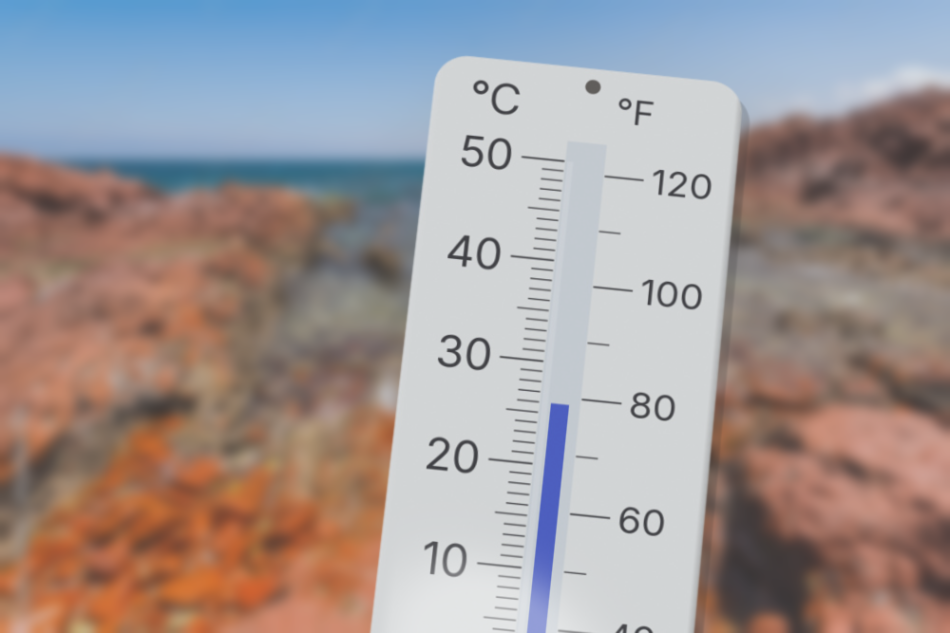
26 °C
